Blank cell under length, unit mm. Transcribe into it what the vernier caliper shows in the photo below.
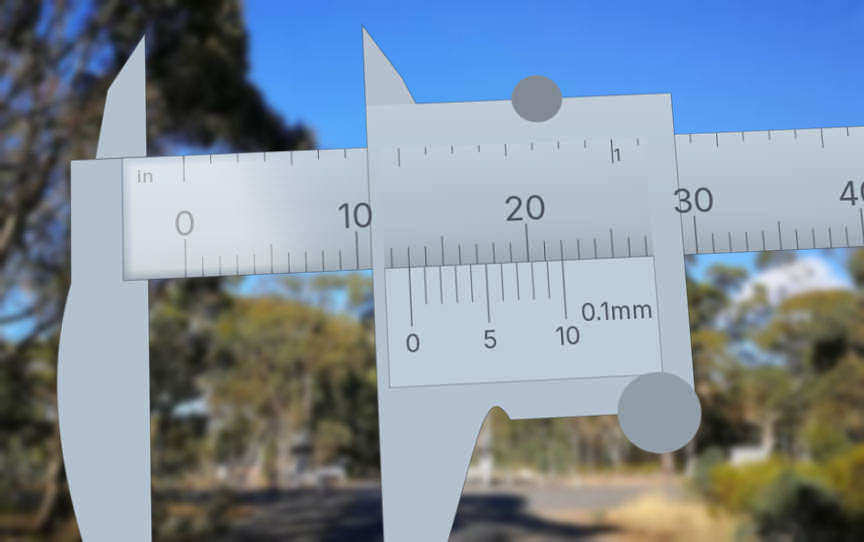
13.0 mm
